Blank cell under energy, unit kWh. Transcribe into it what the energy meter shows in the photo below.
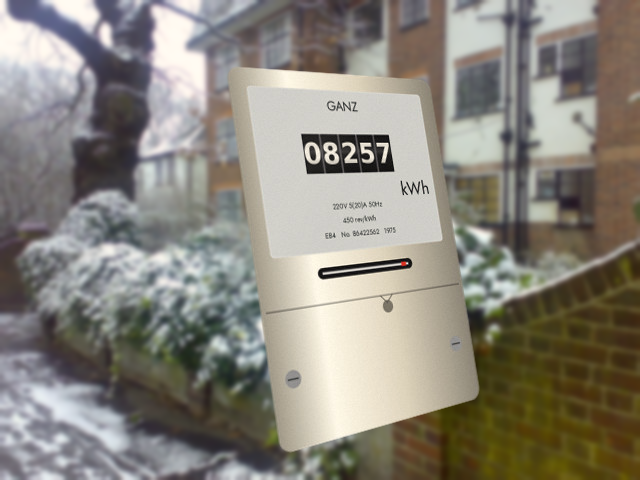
8257 kWh
